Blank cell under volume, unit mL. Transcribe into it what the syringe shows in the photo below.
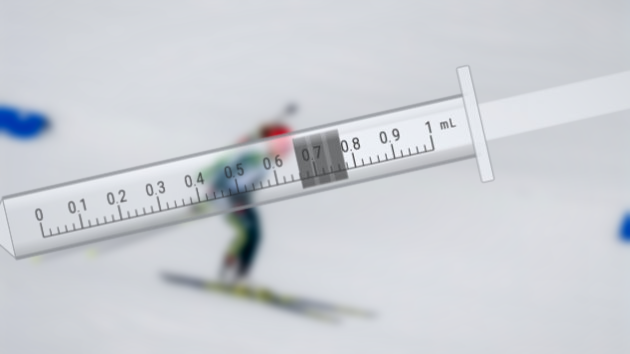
0.66 mL
